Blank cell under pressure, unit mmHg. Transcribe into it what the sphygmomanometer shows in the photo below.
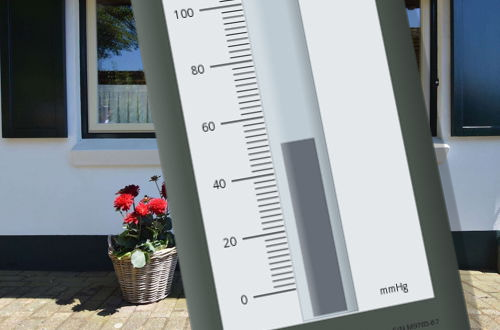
50 mmHg
